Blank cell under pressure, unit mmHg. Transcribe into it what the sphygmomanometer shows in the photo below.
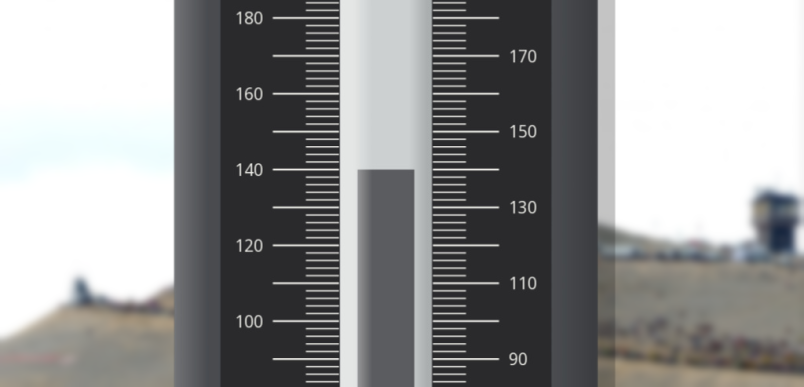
140 mmHg
